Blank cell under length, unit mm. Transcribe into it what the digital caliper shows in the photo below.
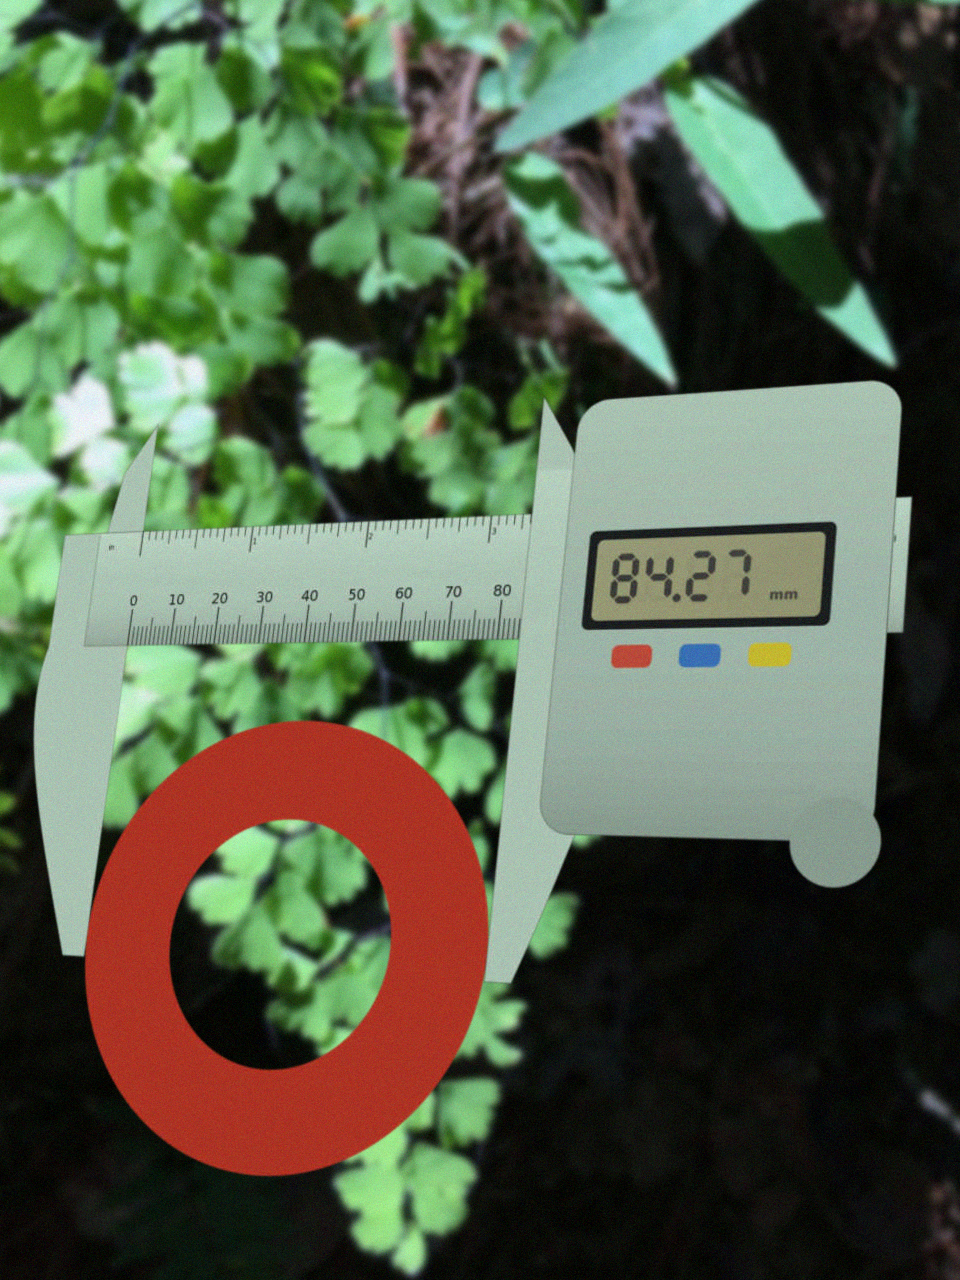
84.27 mm
